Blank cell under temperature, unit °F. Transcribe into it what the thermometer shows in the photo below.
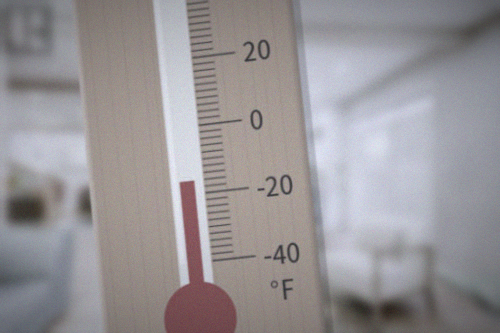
-16 °F
